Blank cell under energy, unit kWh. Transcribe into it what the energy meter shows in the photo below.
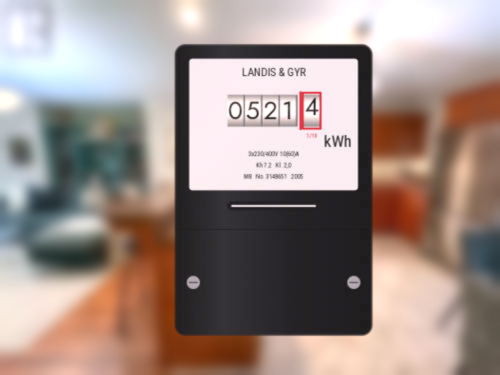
521.4 kWh
